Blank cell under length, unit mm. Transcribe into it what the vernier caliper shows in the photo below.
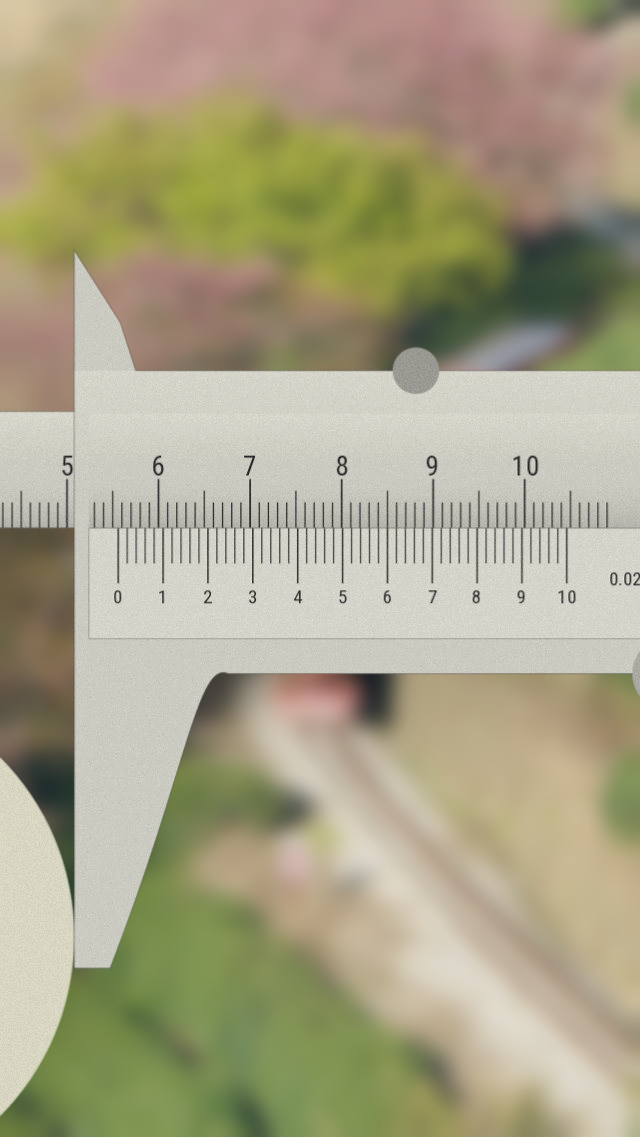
55.6 mm
